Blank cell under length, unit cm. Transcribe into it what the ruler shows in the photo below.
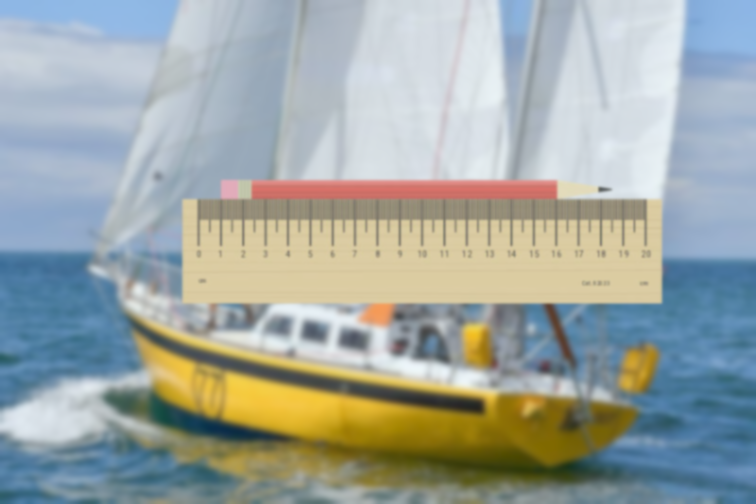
17.5 cm
